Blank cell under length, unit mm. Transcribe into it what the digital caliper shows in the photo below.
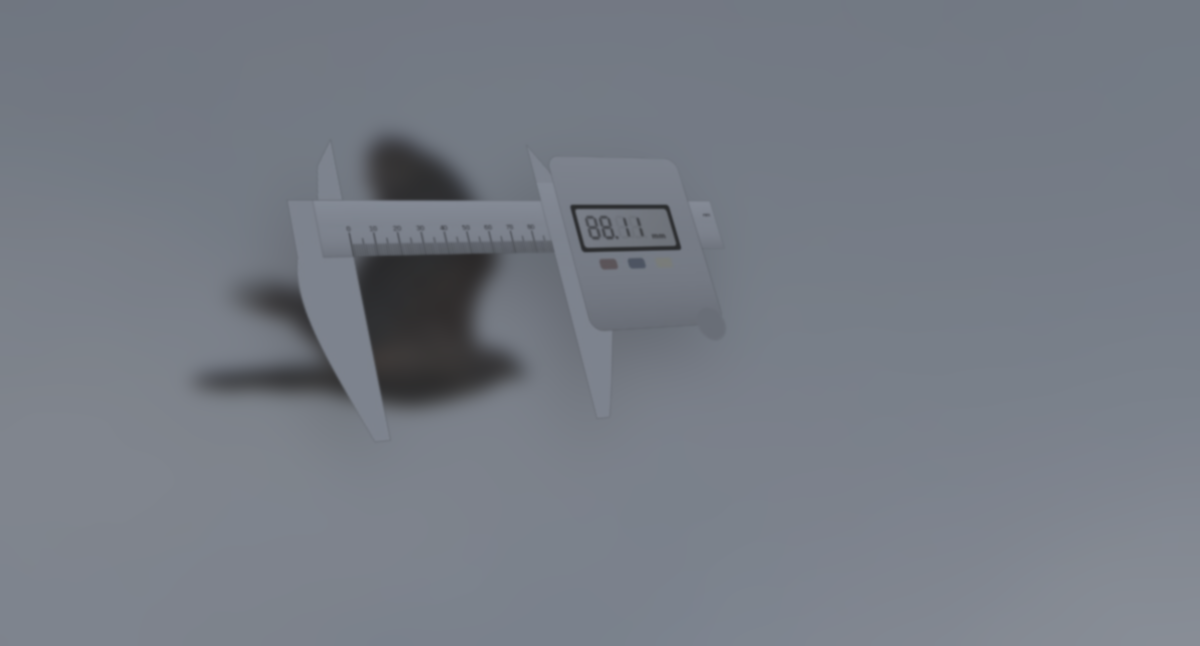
88.11 mm
